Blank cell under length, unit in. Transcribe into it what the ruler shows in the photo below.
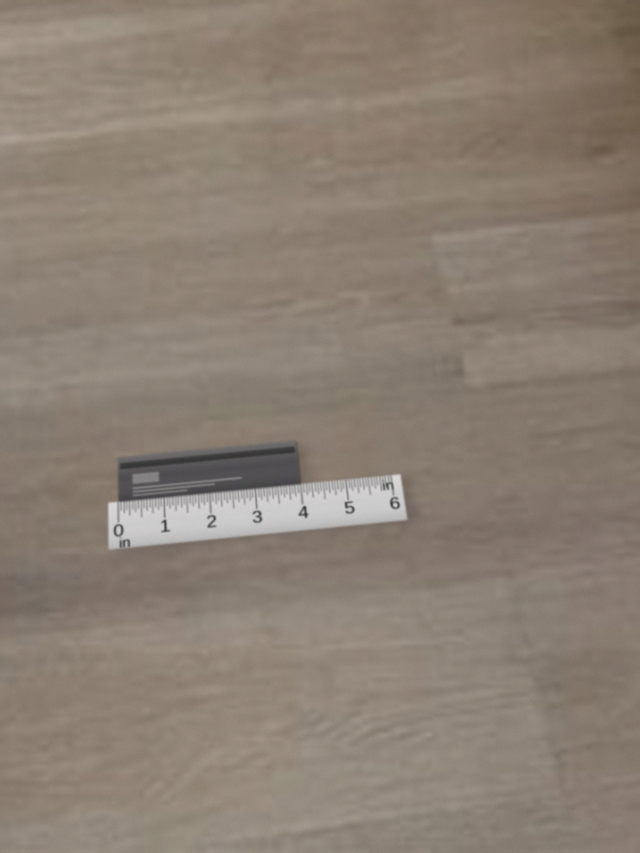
4 in
